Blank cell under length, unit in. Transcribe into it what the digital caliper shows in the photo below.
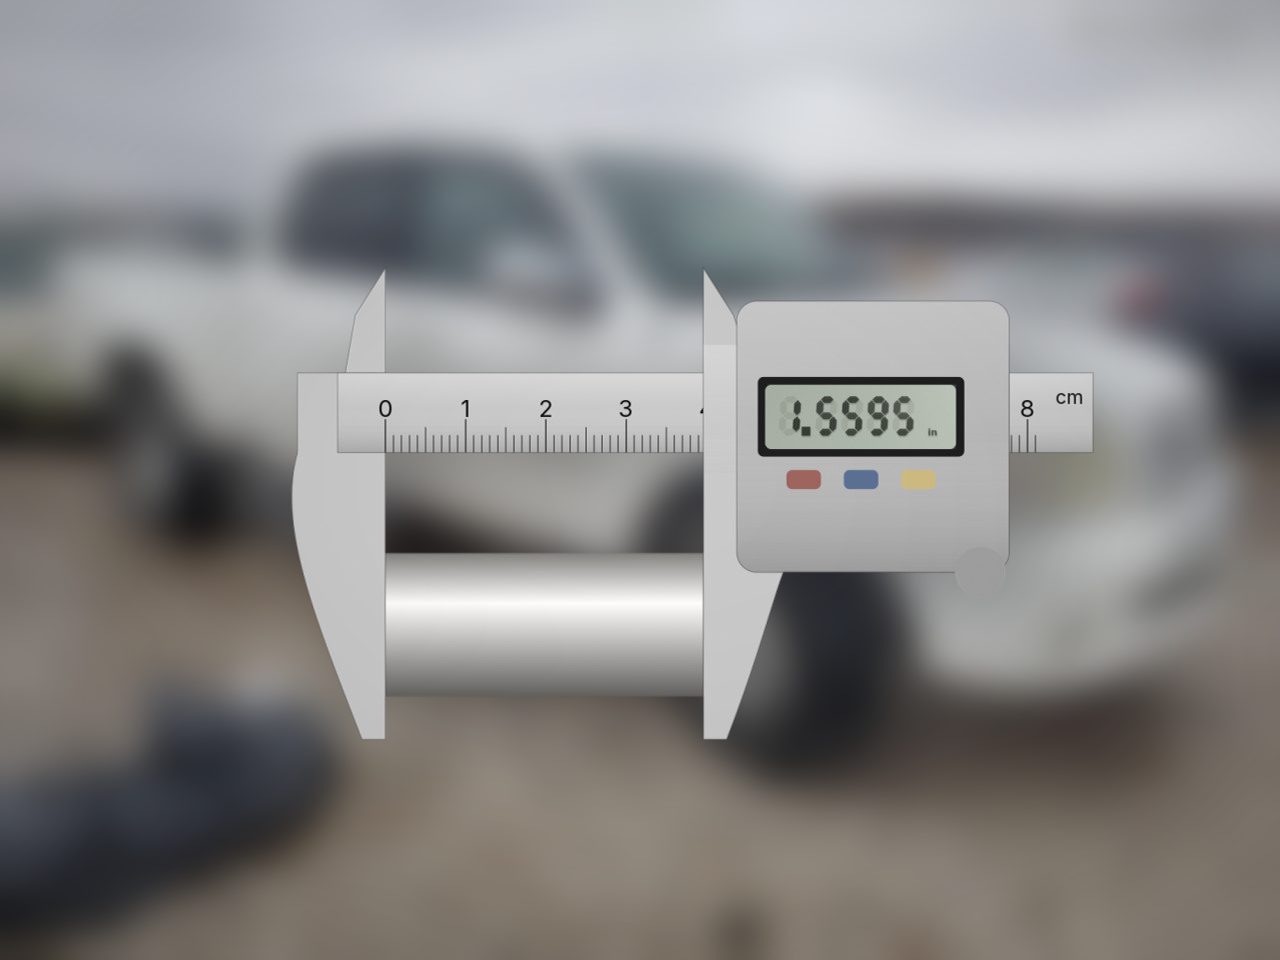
1.5595 in
